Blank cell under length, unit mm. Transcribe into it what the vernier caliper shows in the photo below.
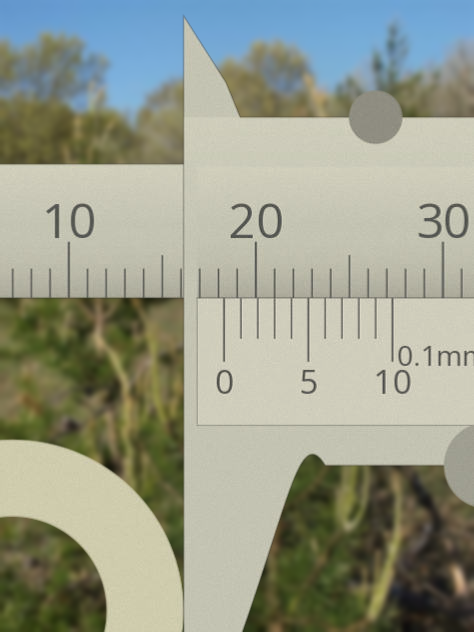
18.3 mm
